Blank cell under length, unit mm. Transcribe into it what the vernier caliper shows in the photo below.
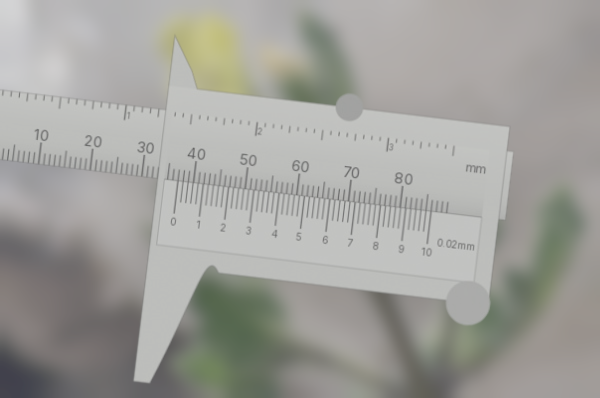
37.0 mm
